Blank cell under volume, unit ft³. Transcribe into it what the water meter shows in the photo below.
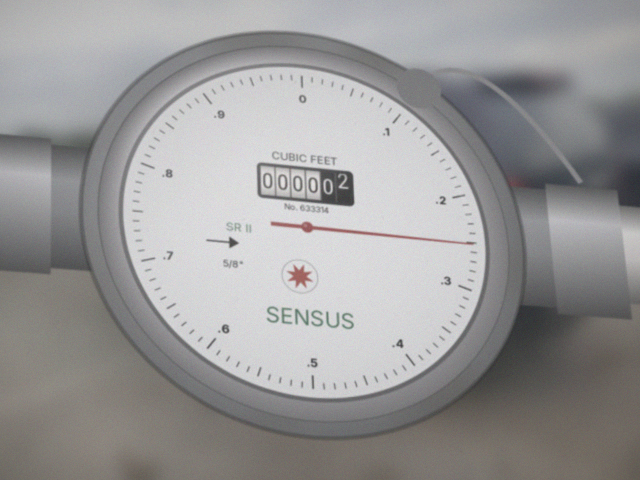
2.25 ft³
